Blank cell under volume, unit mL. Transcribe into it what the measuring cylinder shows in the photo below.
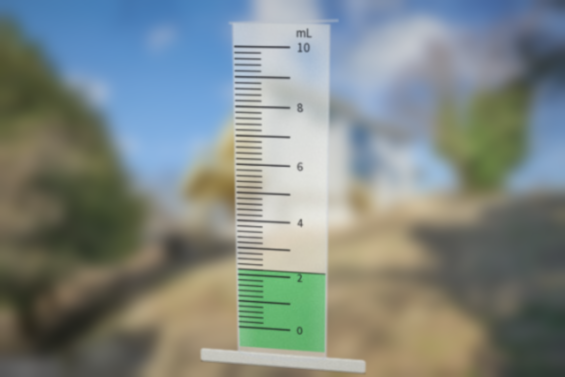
2.2 mL
